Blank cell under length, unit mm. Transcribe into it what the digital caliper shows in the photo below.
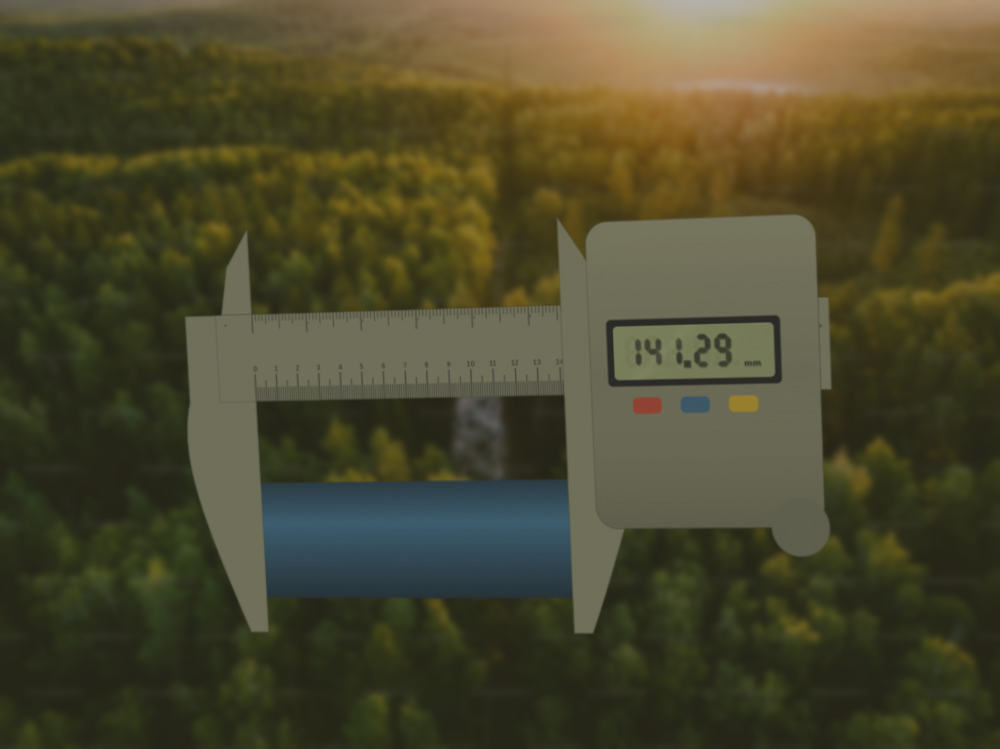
141.29 mm
